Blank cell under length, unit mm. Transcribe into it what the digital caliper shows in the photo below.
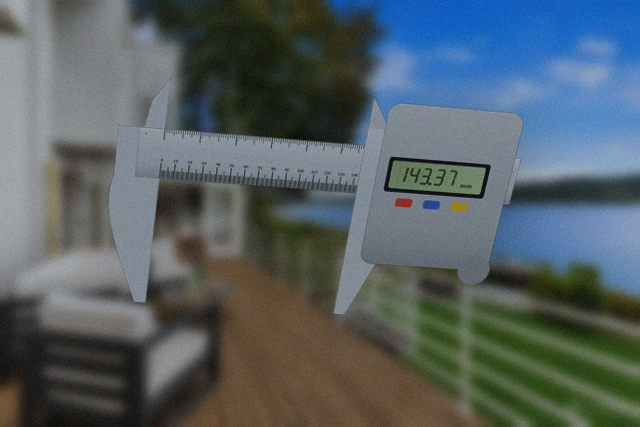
143.37 mm
